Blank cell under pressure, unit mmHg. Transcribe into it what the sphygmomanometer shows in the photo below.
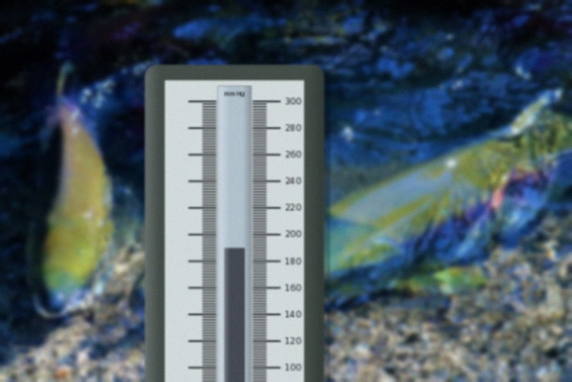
190 mmHg
